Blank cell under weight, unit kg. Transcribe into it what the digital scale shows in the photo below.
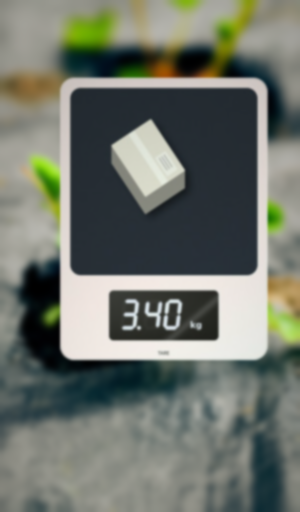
3.40 kg
